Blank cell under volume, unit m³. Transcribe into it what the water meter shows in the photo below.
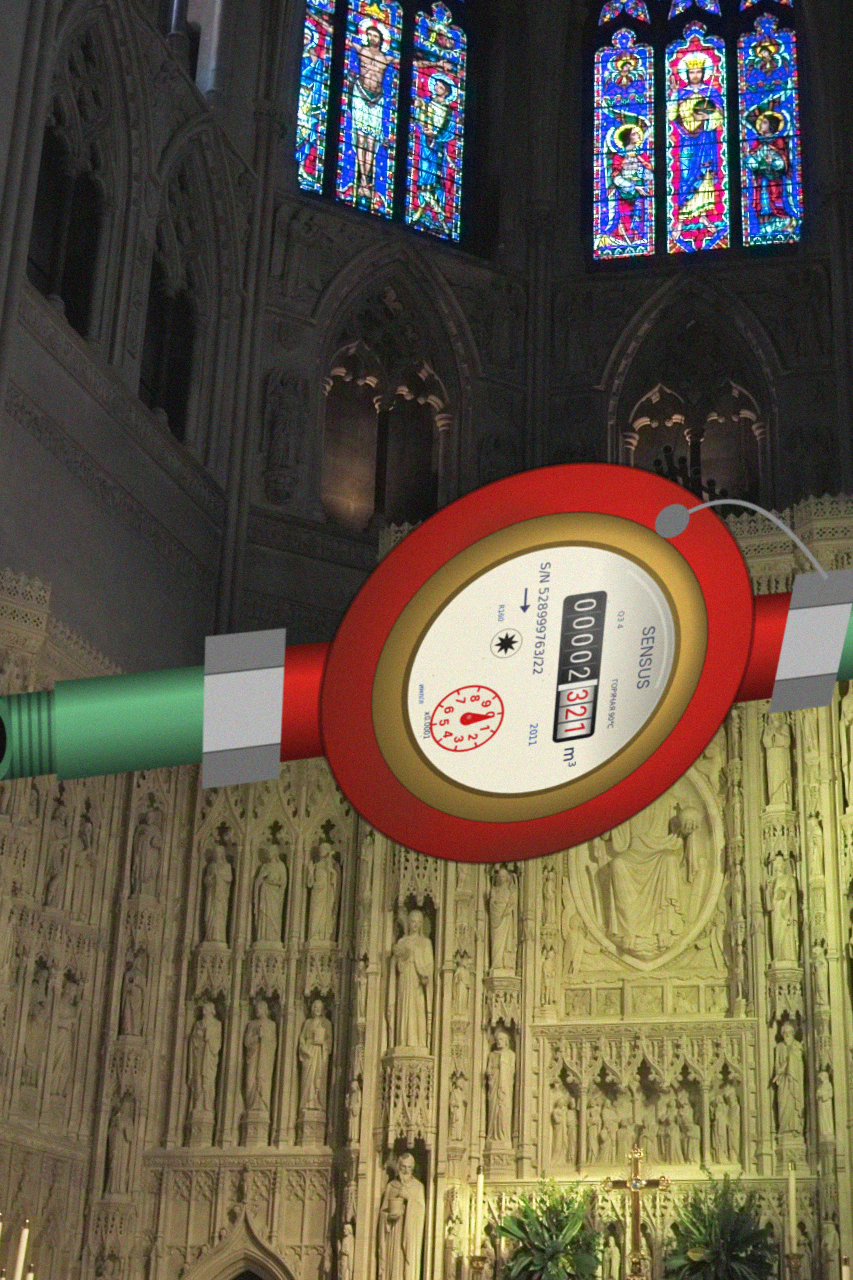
2.3210 m³
